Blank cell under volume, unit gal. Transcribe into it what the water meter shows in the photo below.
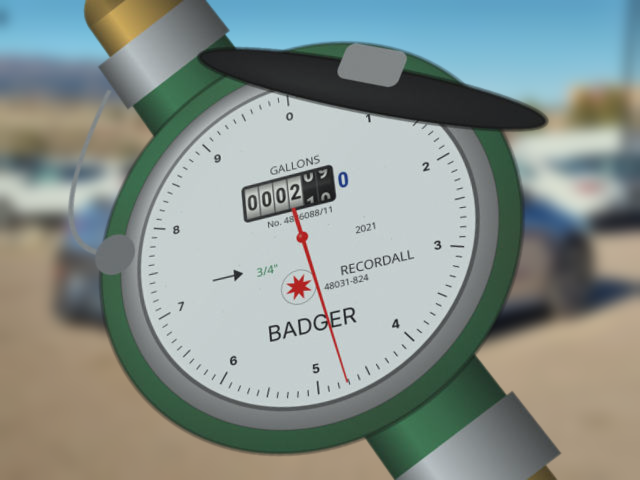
2094.7 gal
